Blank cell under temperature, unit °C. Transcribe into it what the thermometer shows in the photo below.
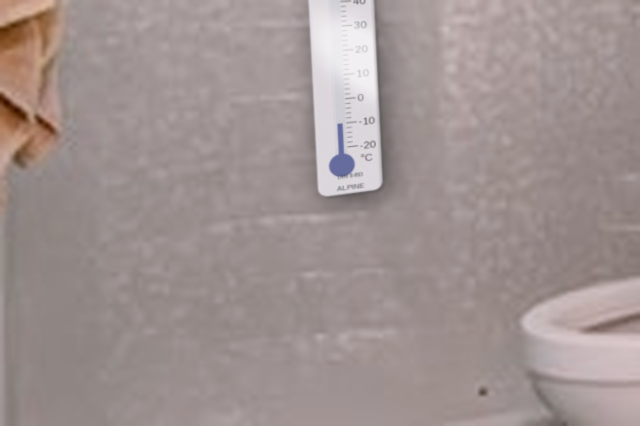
-10 °C
